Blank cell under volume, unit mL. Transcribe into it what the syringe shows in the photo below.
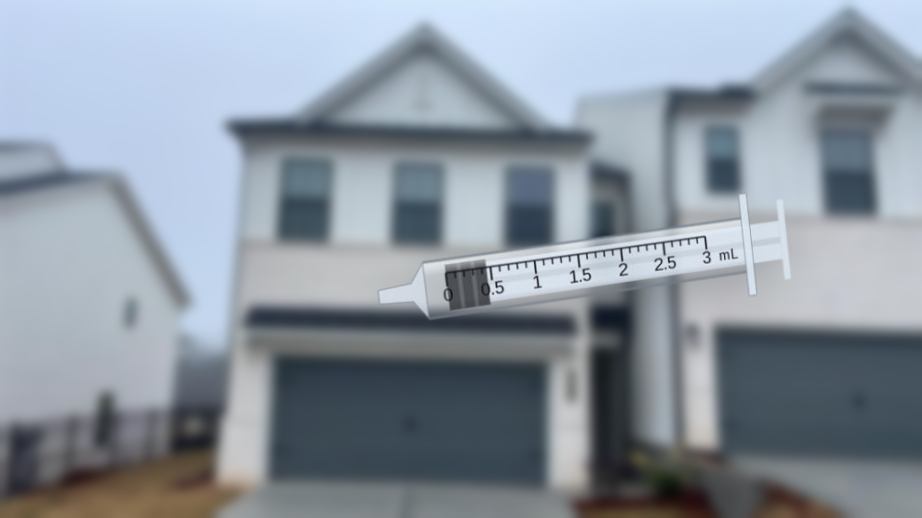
0 mL
